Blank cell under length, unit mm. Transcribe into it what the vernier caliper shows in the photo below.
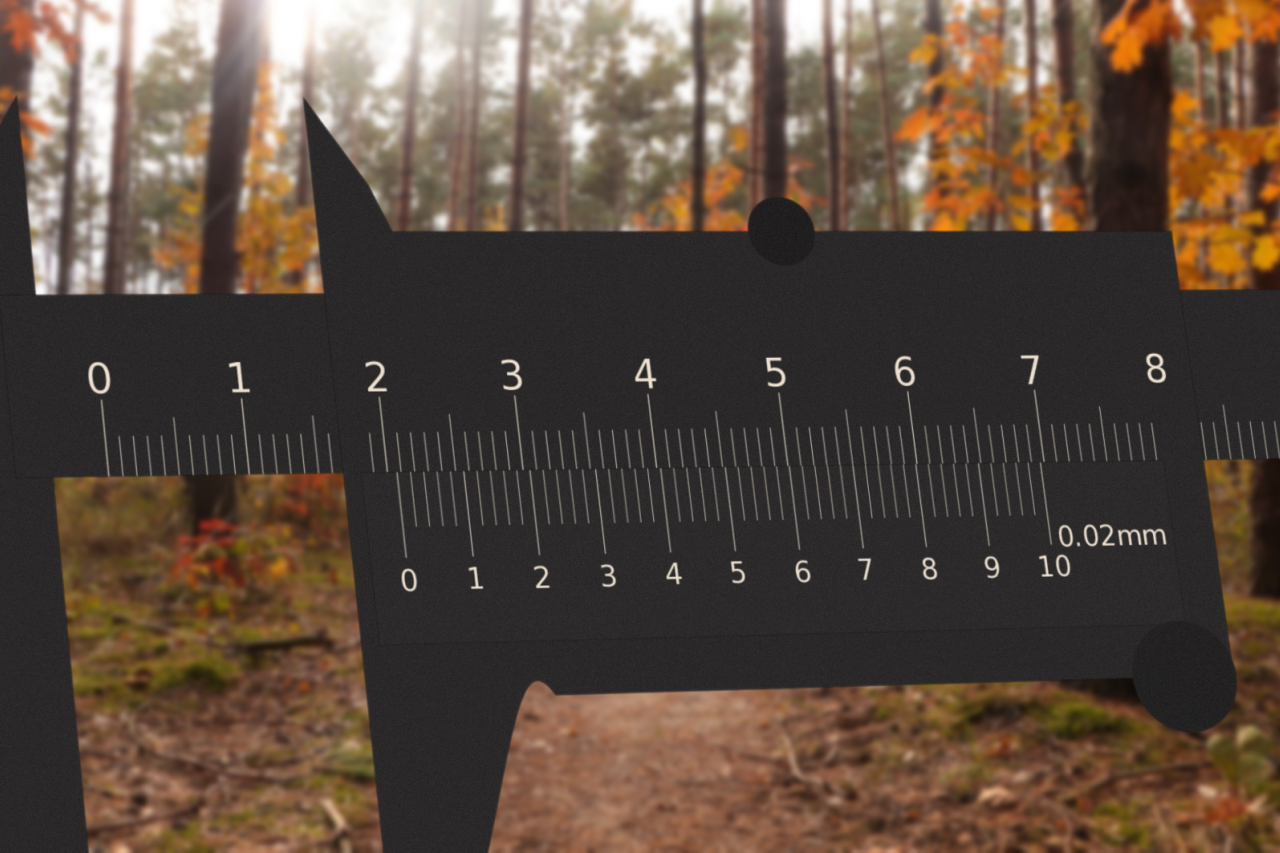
20.7 mm
